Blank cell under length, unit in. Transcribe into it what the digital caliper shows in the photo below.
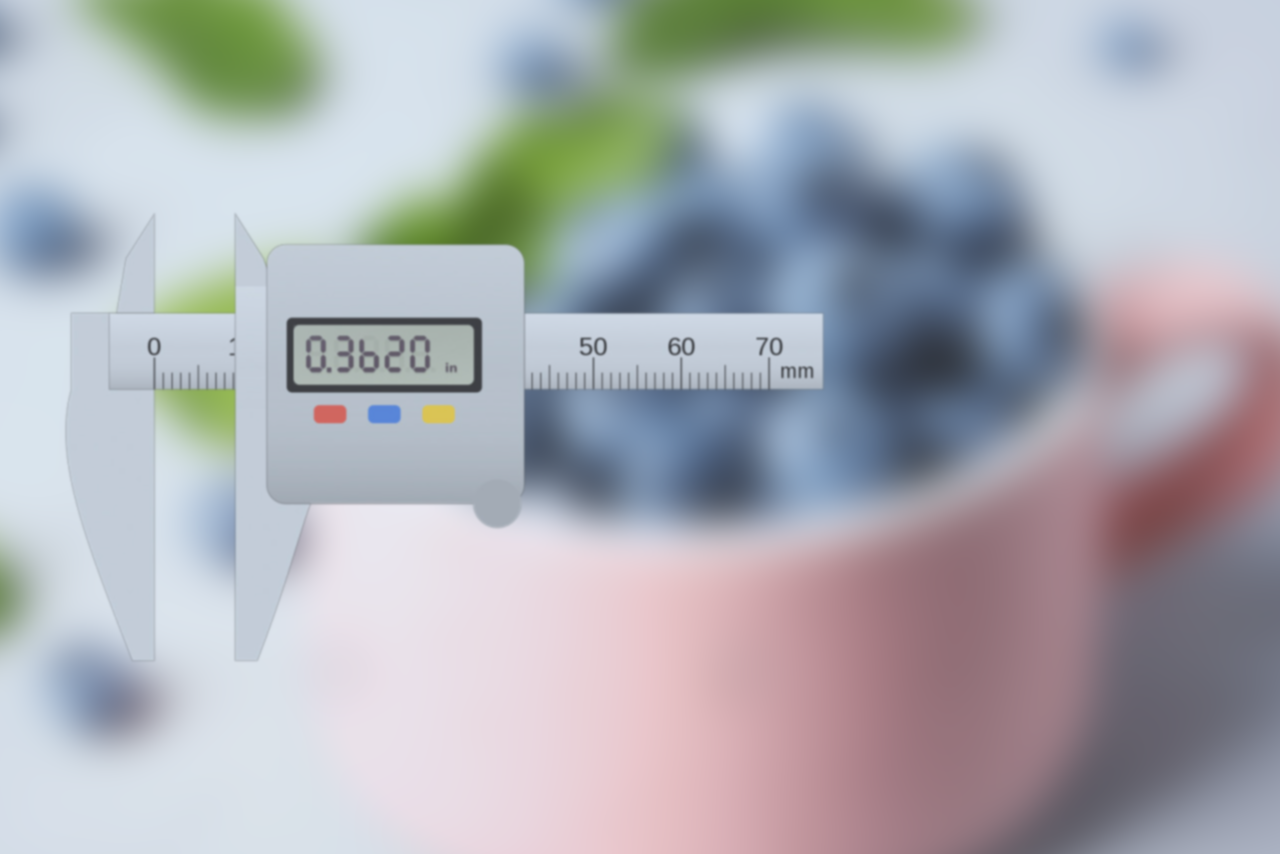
0.3620 in
